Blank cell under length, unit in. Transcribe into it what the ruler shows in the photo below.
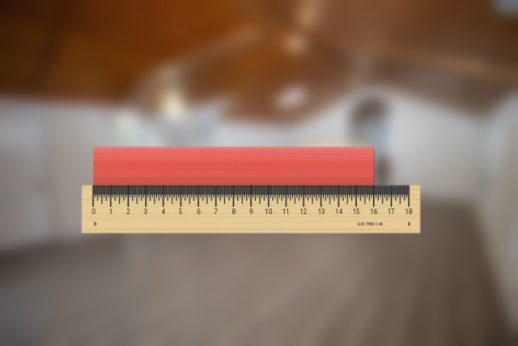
16 in
